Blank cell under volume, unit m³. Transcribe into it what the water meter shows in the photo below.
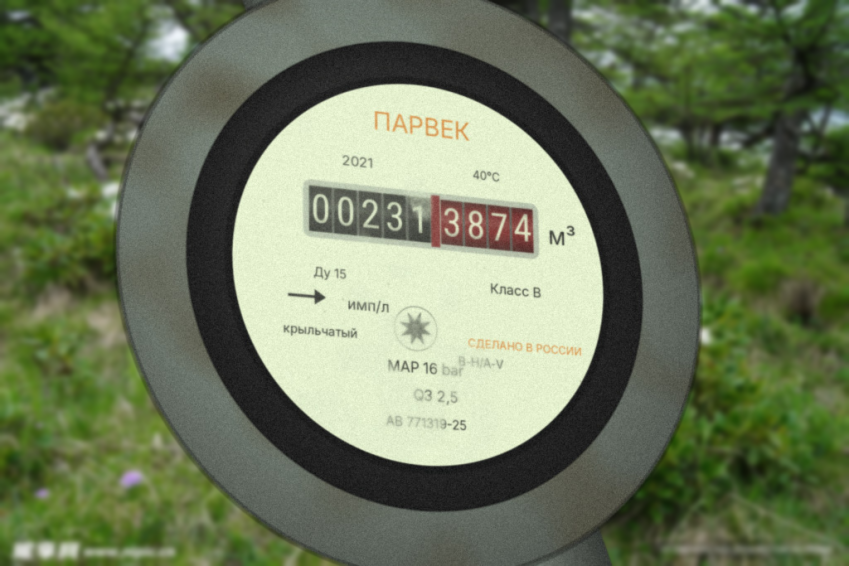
231.3874 m³
